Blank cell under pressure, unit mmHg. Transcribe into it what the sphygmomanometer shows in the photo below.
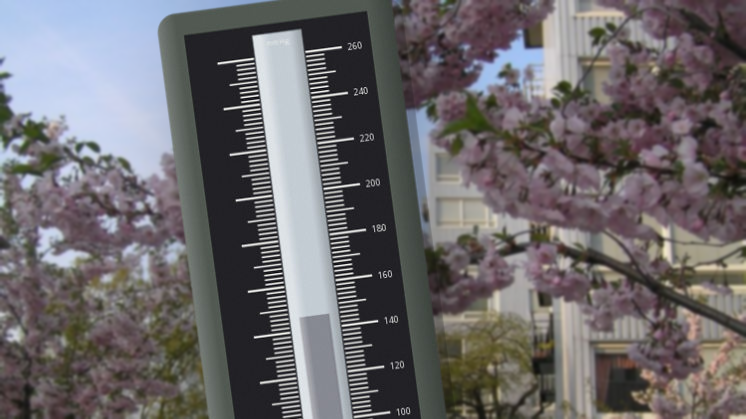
146 mmHg
